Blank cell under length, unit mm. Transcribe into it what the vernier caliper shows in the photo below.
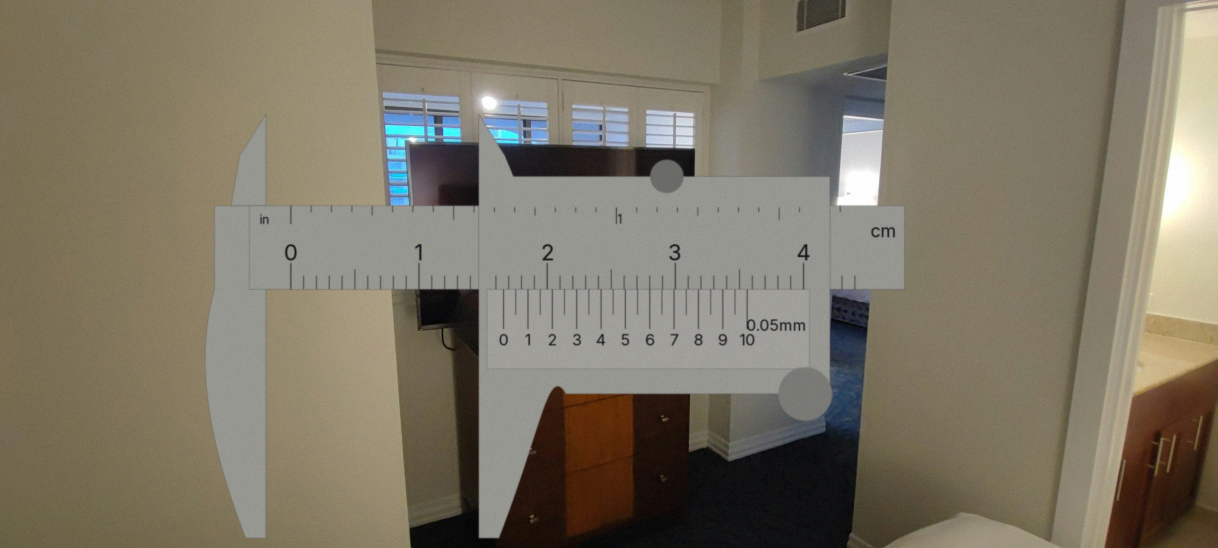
16.6 mm
